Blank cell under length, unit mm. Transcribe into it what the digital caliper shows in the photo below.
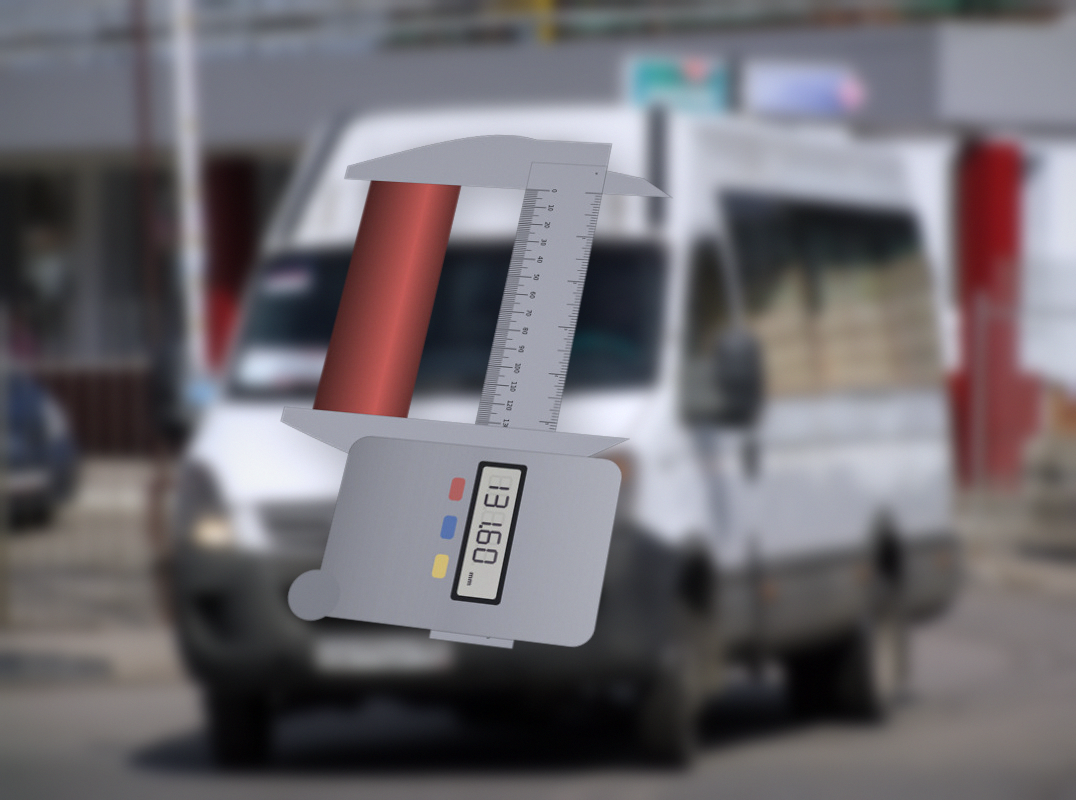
131.60 mm
